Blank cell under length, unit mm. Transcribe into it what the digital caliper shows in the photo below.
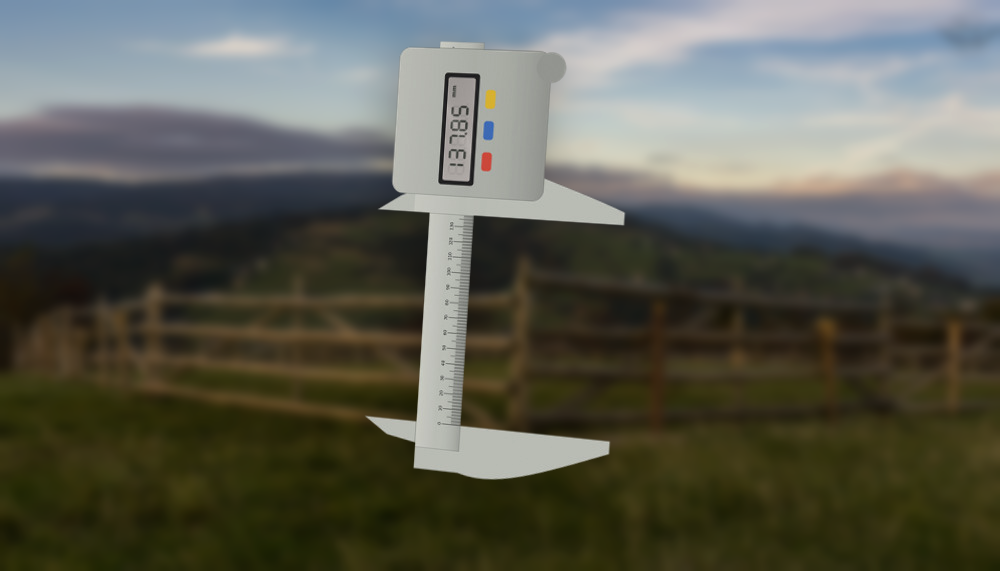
137.85 mm
